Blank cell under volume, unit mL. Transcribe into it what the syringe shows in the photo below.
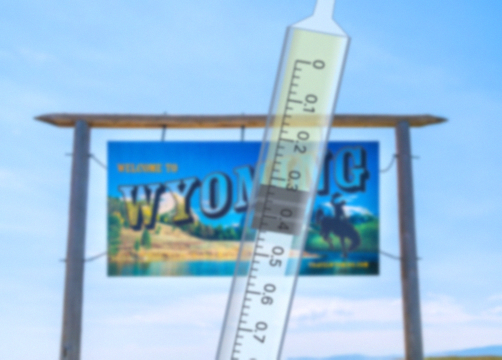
0.32 mL
